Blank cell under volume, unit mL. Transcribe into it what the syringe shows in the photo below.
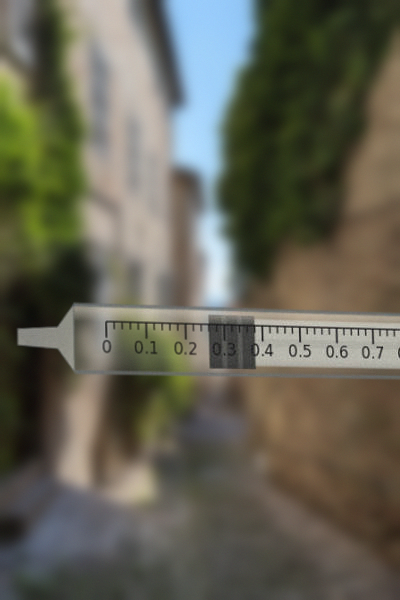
0.26 mL
